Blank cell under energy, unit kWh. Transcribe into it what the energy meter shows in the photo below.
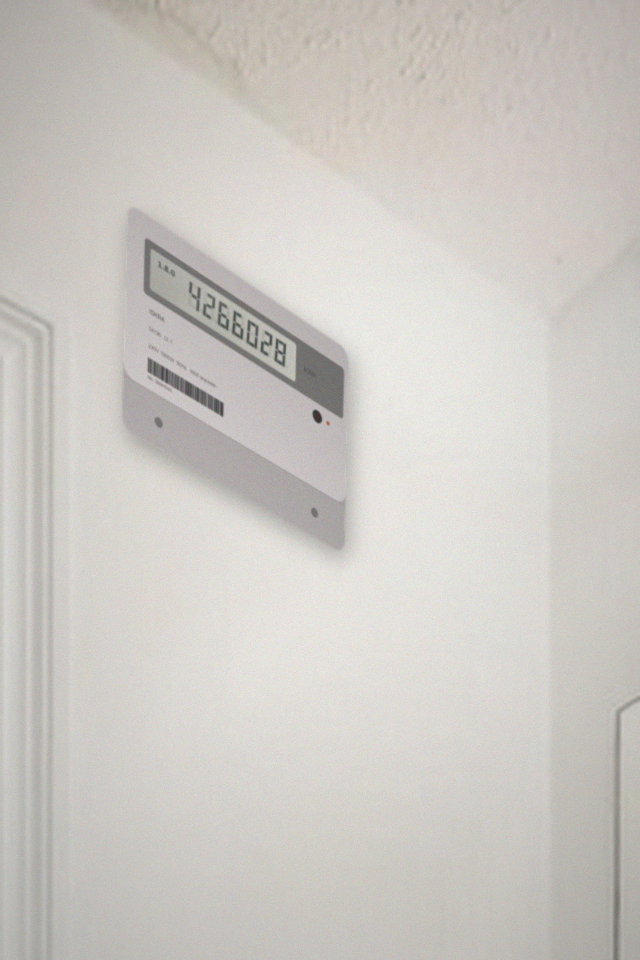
4266028 kWh
